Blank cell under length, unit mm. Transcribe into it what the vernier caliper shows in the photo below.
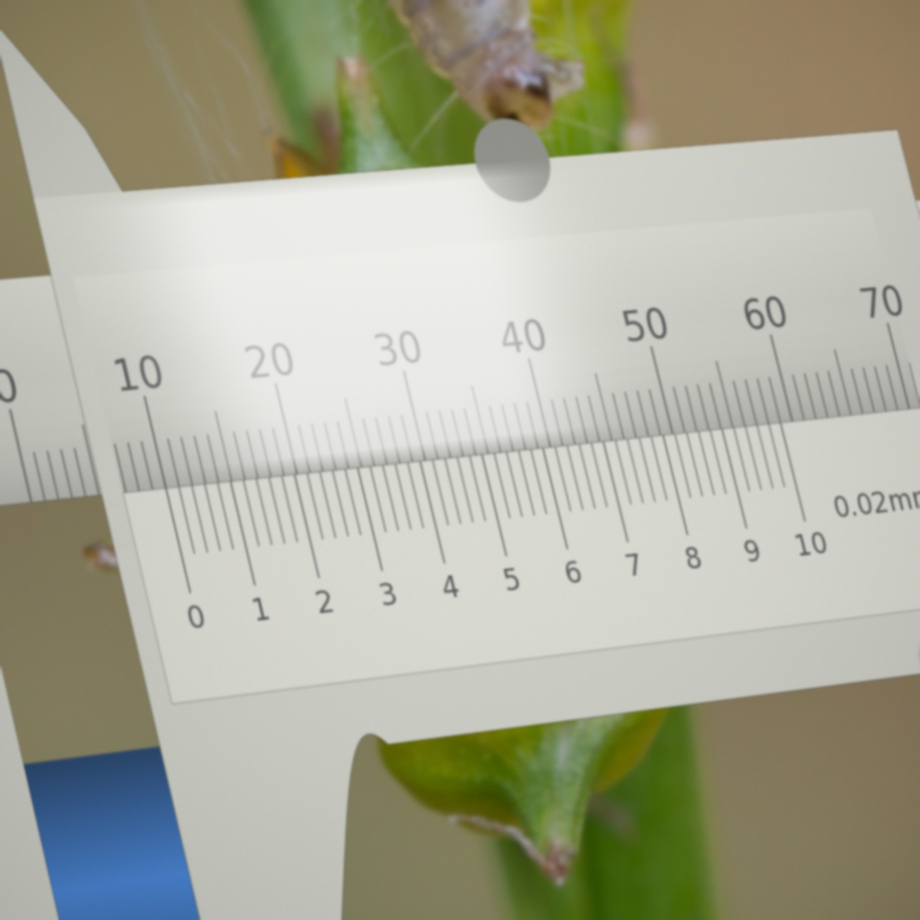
10.0 mm
